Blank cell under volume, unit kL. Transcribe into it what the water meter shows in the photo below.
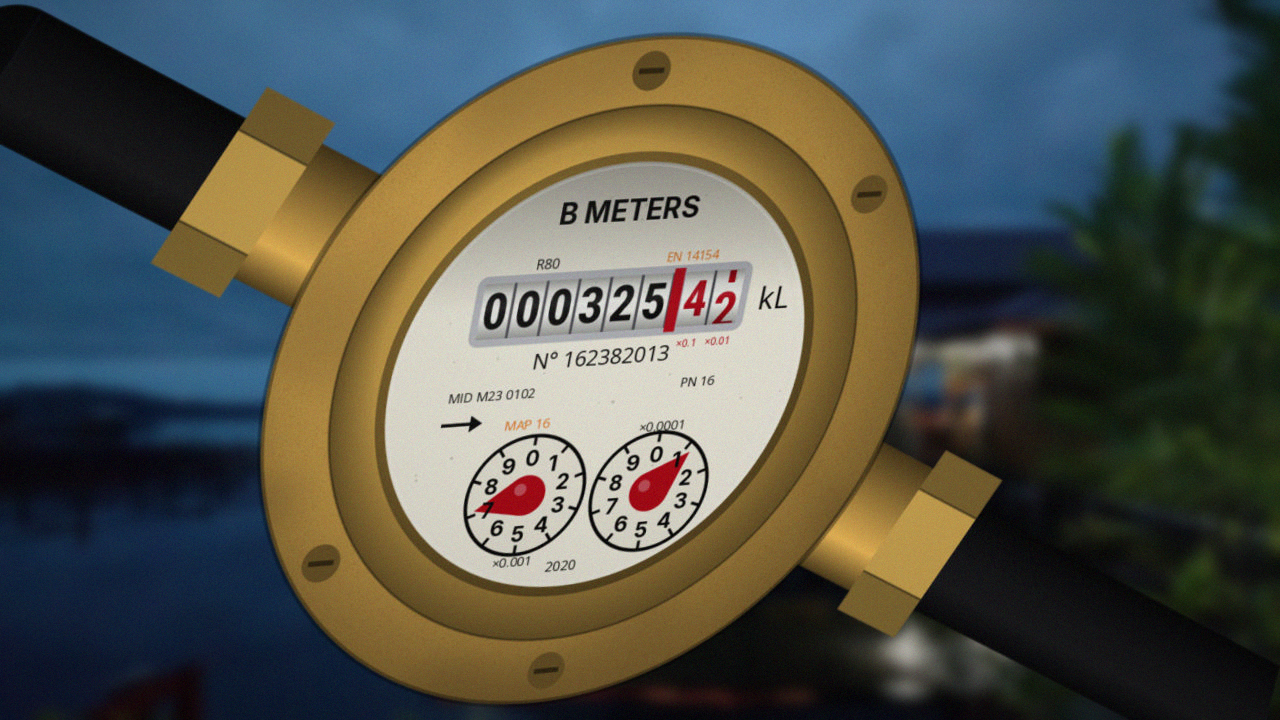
325.4171 kL
